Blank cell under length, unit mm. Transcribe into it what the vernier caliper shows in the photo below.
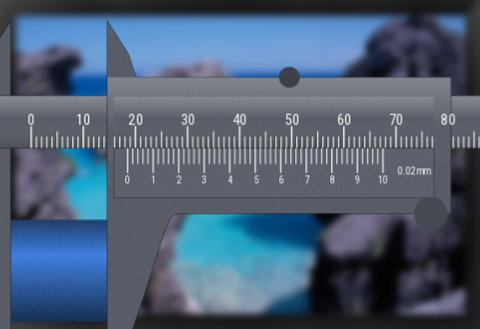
18.5 mm
